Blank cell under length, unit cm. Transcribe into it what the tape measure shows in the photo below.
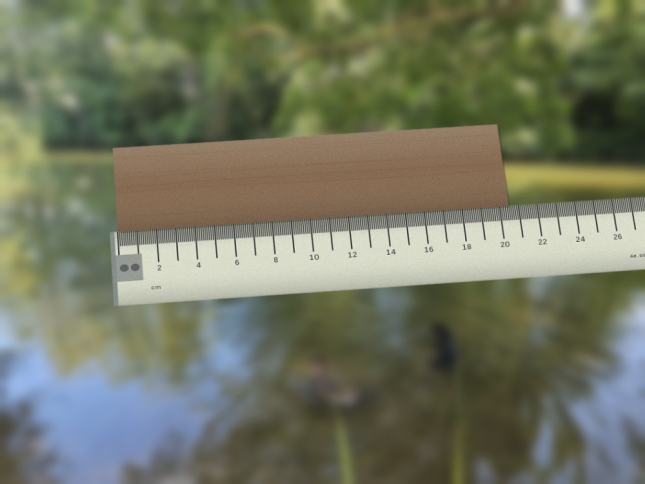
20.5 cm
